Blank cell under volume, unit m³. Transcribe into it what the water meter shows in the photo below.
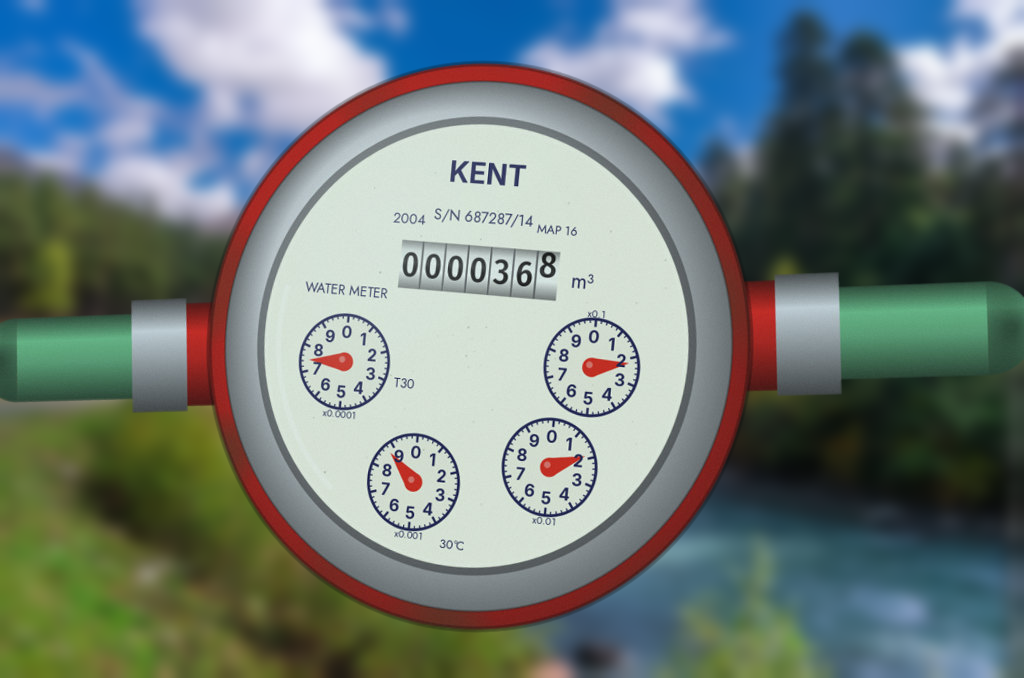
368.2187 m³
